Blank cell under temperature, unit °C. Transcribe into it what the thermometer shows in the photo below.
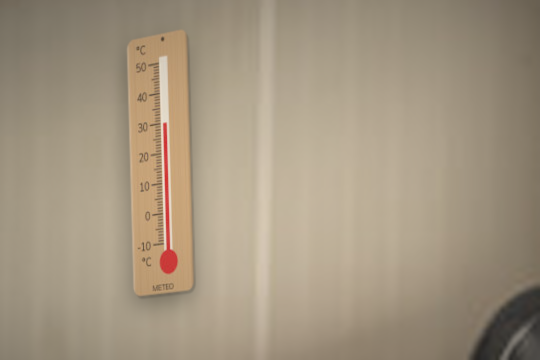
30 °C
